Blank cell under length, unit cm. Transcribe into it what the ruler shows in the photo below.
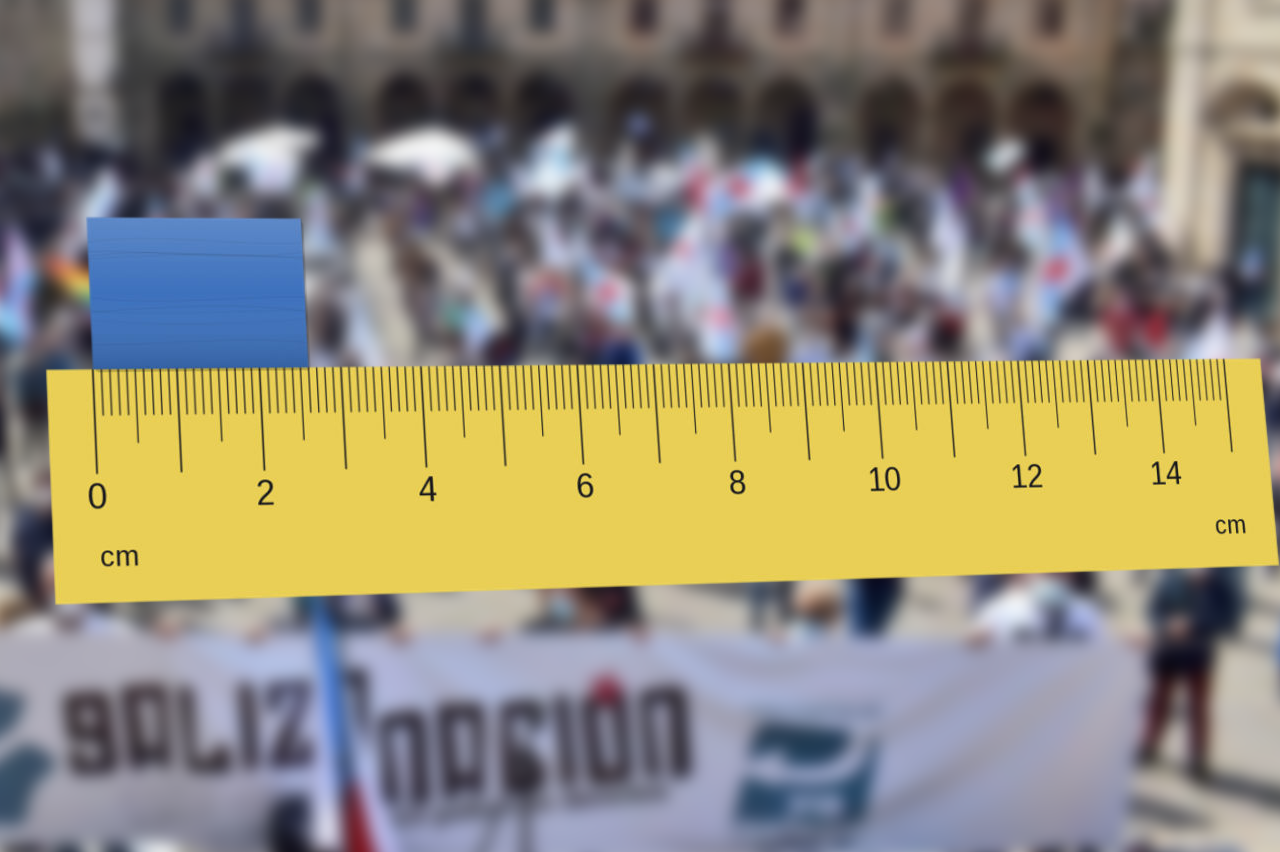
2.6 cm
